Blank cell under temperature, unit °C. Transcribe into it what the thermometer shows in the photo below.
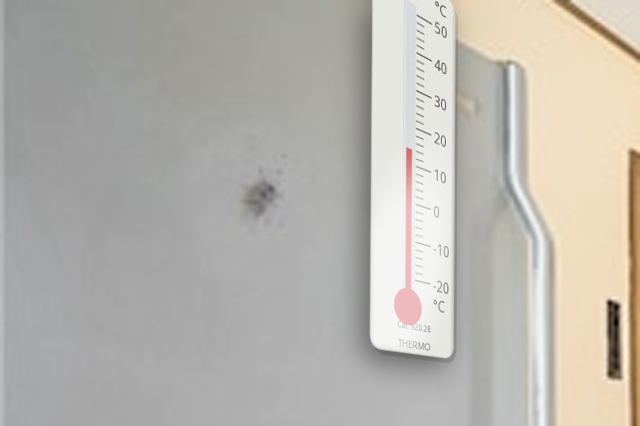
14 °C
